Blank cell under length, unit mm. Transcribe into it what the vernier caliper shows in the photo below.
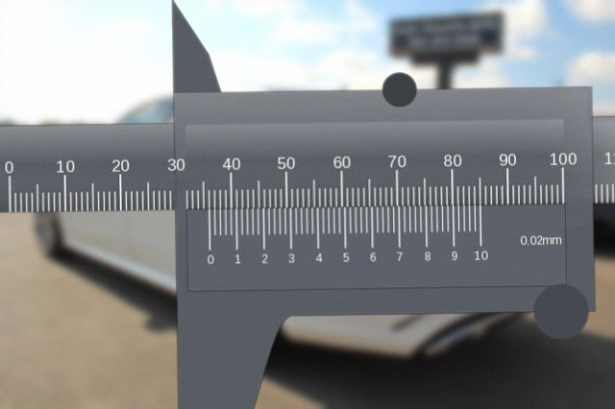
36.0 mm
